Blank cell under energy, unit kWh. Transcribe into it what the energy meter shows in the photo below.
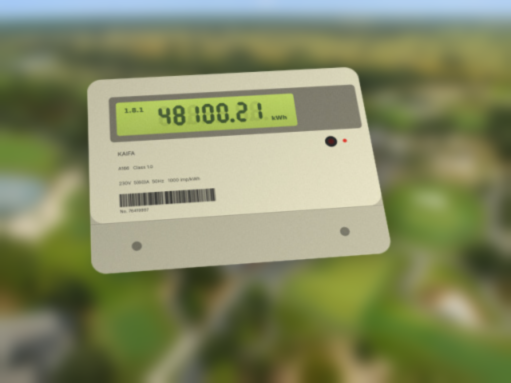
48100.21 kWh
